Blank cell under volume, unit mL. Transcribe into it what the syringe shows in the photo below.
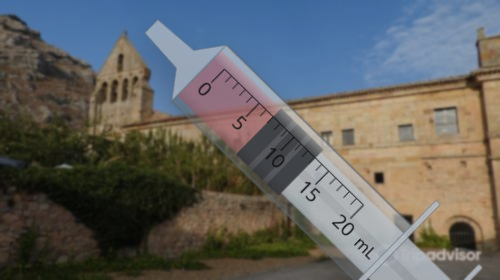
7 mL
